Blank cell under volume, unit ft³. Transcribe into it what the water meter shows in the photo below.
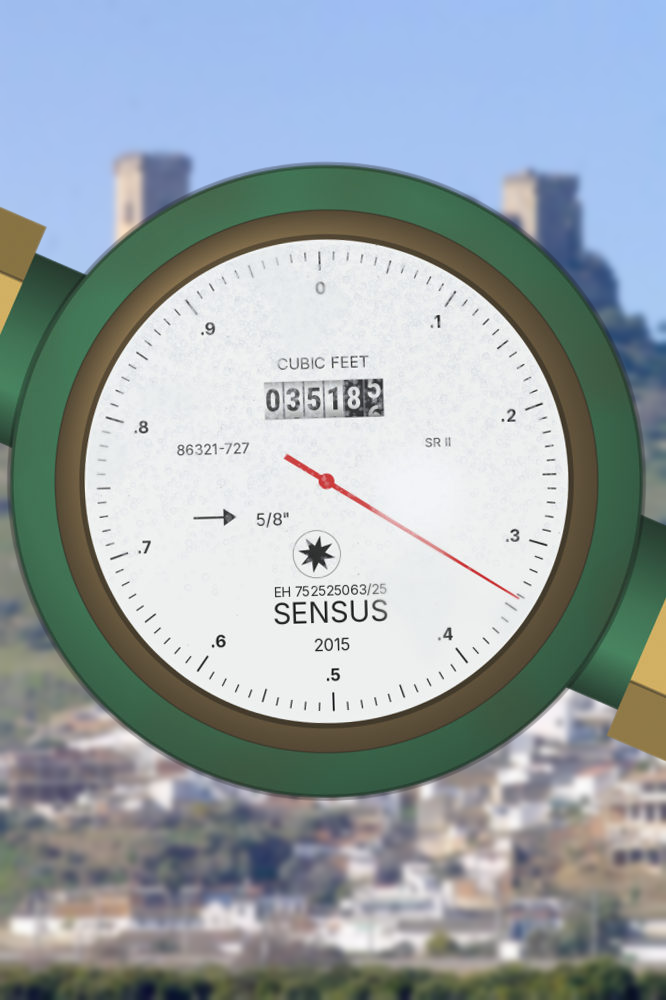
35185.34 ft³
